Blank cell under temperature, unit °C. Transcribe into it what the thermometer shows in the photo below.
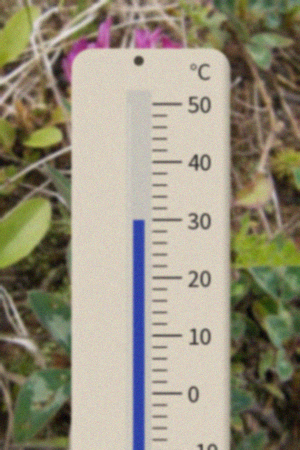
30 °C
